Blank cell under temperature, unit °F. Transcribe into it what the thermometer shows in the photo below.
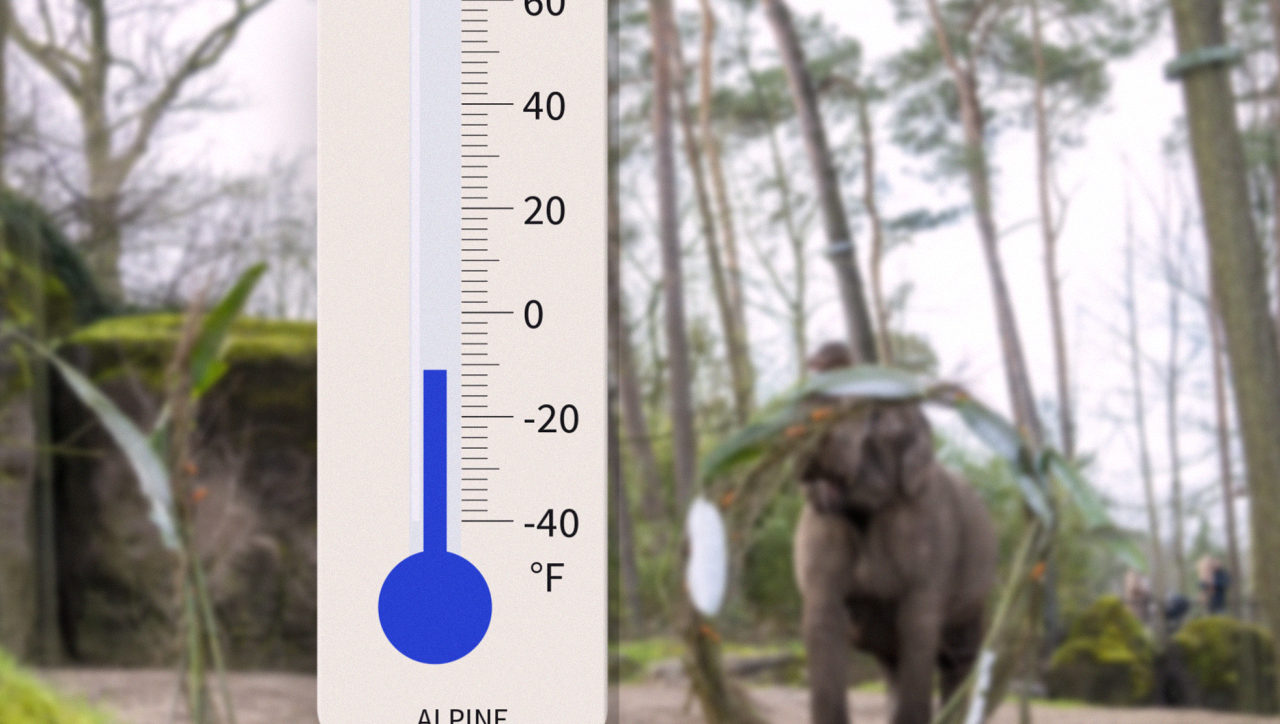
-11 °F
